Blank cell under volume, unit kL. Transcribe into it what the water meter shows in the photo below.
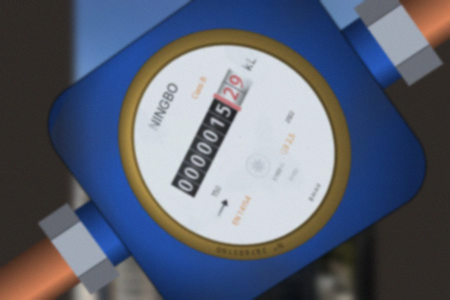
15.29 kL
